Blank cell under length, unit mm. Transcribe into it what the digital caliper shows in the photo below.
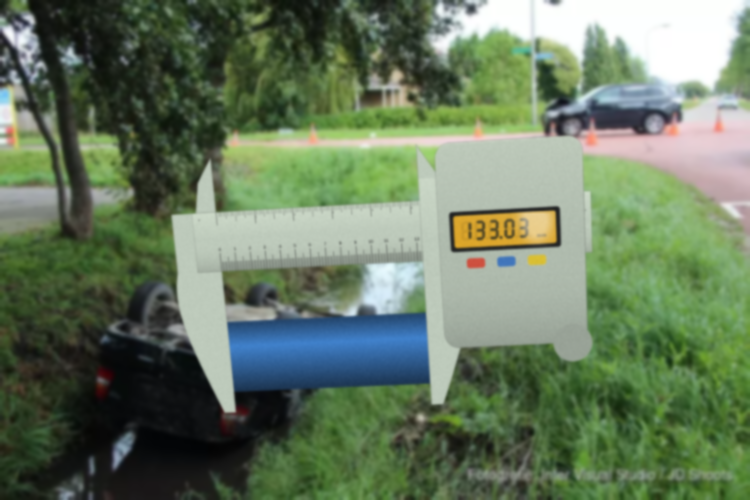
133.03 mm
